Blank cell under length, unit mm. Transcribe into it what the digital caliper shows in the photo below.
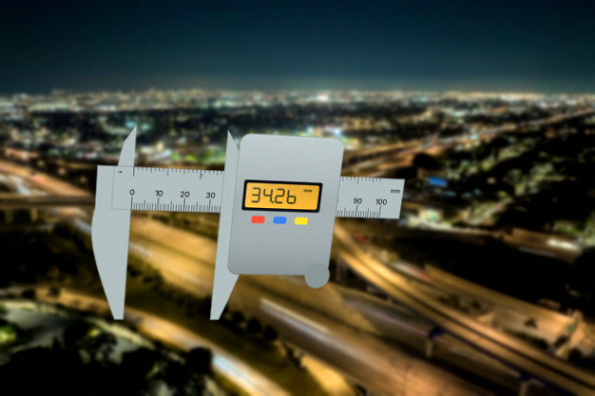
34.26 mm
